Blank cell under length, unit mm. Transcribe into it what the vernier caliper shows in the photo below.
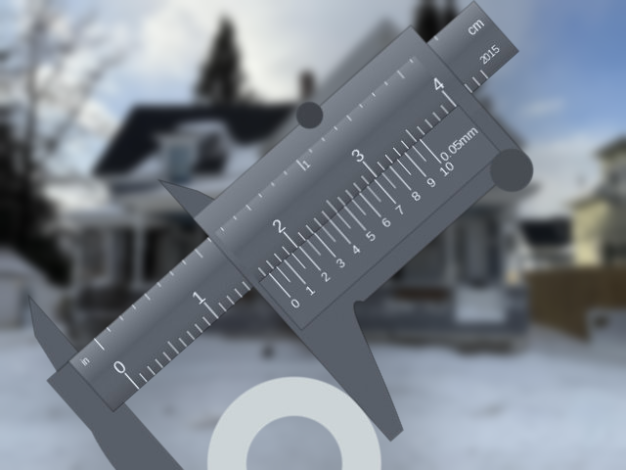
16.4 mm
